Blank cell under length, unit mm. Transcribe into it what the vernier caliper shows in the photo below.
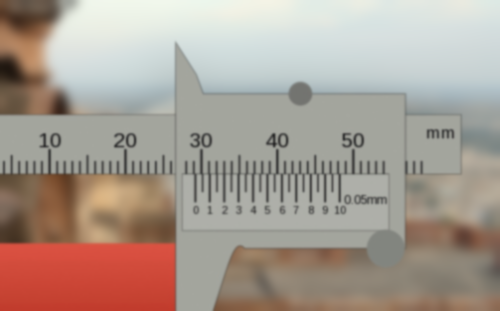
29.2 mm
